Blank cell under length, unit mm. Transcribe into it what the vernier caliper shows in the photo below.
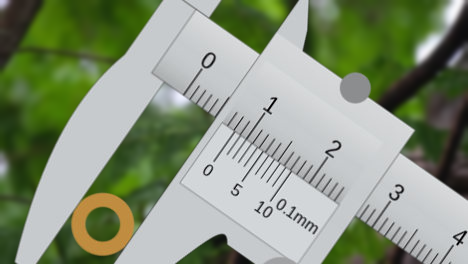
8.2 mm
